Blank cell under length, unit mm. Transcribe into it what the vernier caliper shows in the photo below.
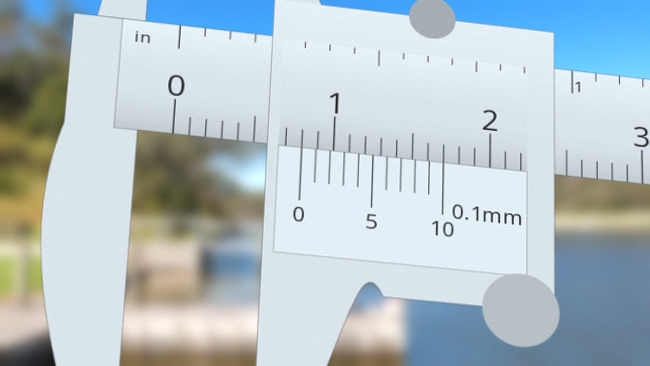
8.0 mm
